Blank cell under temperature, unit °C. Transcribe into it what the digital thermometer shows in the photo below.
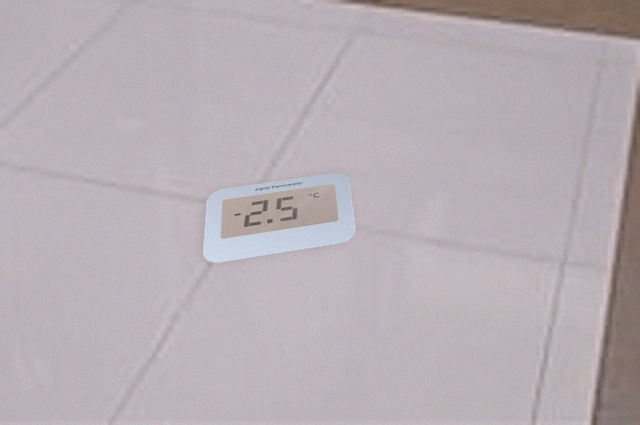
-2.5 °C
